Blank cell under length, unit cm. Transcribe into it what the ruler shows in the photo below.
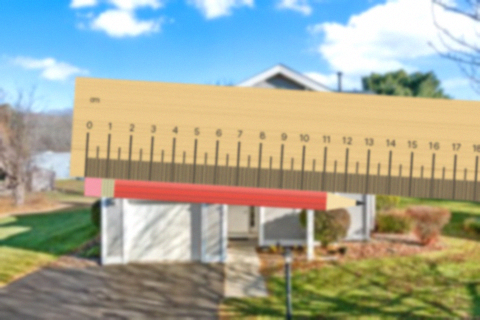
13 cm
